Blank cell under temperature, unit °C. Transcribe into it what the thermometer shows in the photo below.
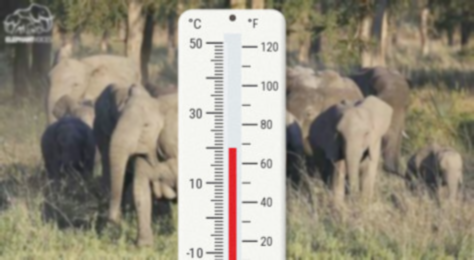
20 °C
